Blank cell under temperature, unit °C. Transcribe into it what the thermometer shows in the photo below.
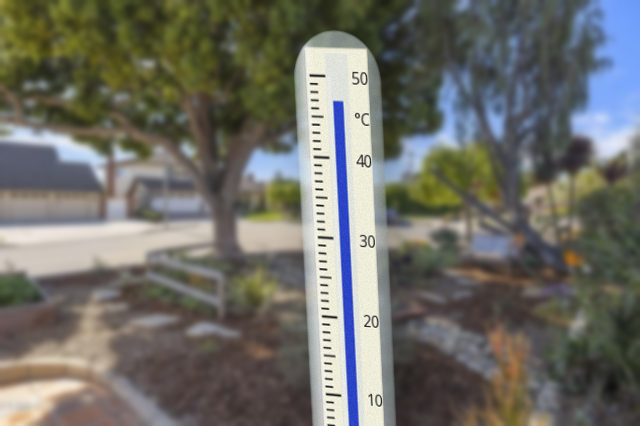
47 °C
